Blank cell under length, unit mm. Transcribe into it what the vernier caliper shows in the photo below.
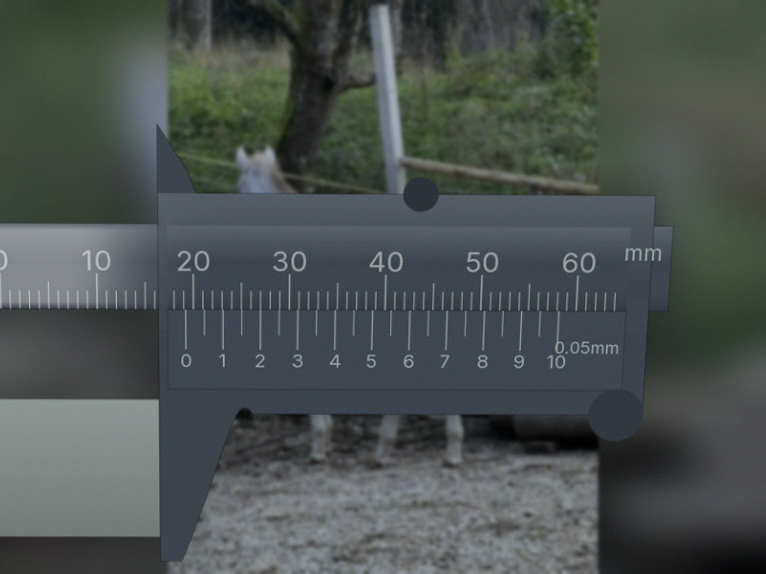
19.2 mm
